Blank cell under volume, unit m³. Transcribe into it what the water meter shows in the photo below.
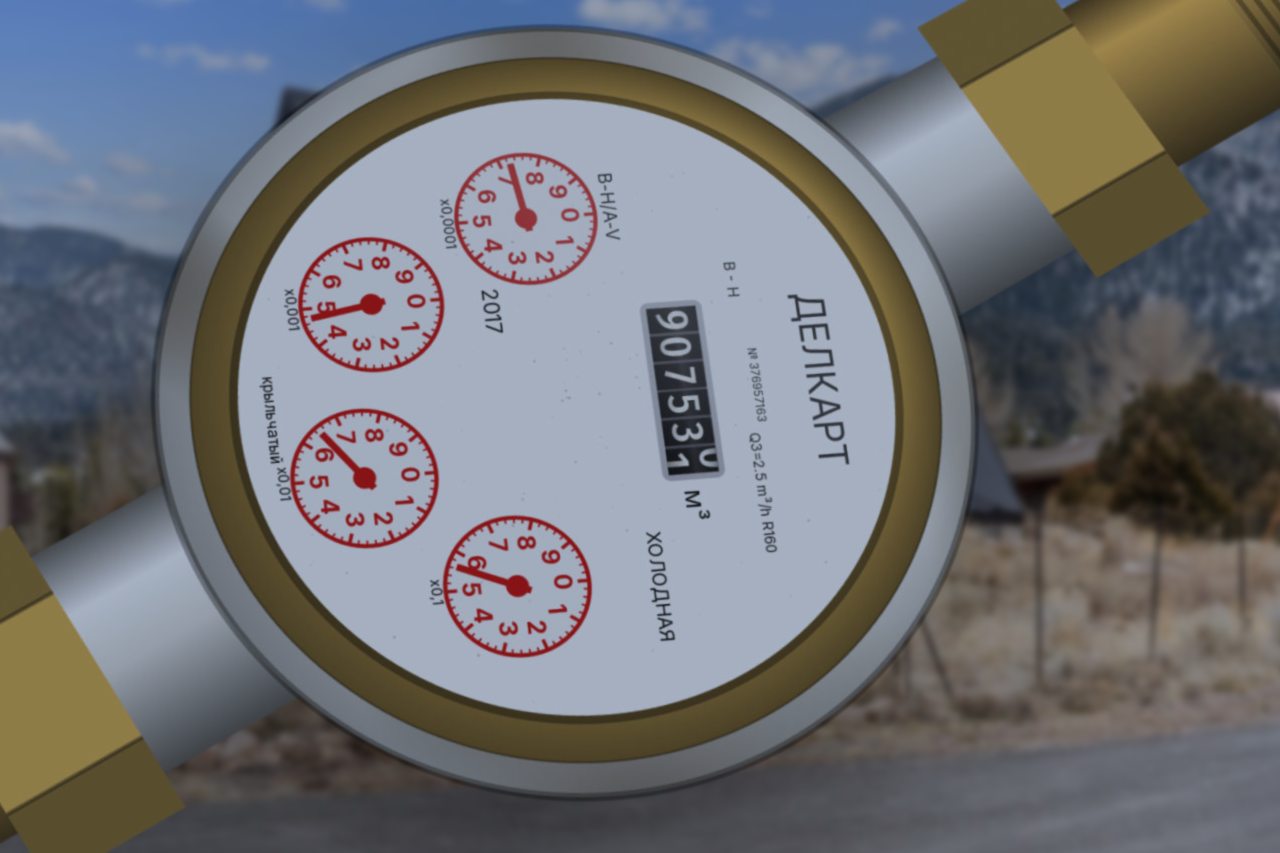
907530.5647 m³
